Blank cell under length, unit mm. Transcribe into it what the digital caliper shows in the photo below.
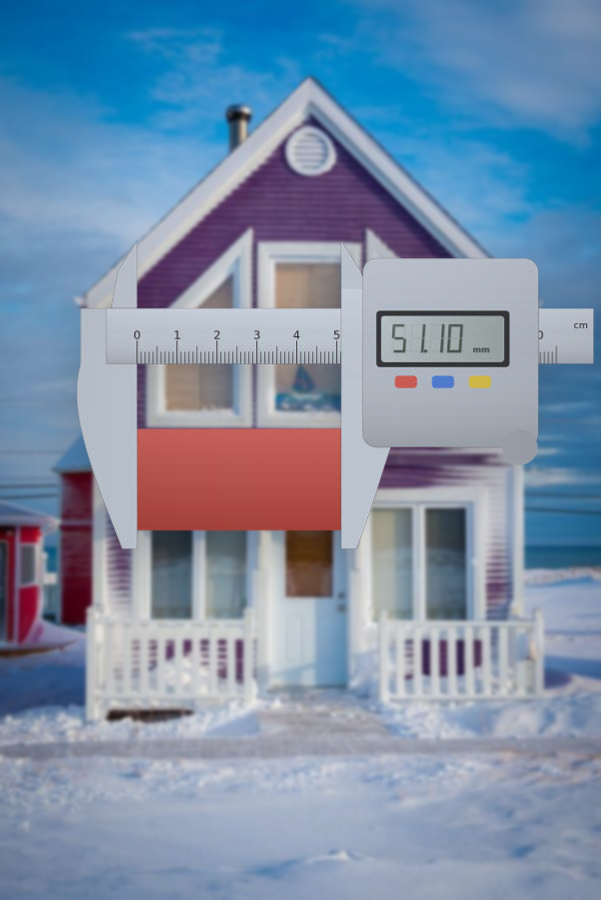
51.10 mm
